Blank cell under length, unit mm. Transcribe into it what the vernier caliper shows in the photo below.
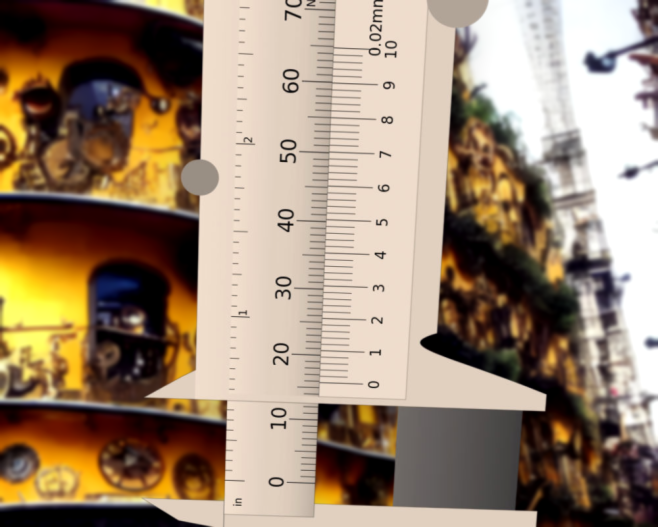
15.8 mm
